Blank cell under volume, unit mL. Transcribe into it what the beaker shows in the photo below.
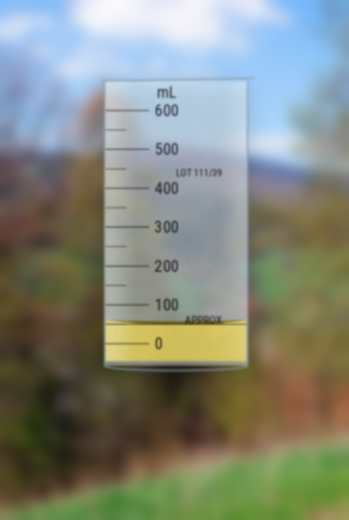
50 mL
